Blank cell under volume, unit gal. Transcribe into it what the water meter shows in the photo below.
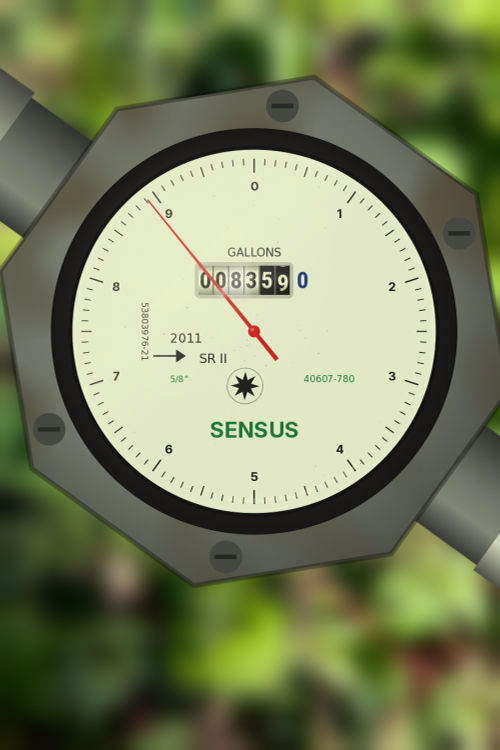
83588.9 gal
